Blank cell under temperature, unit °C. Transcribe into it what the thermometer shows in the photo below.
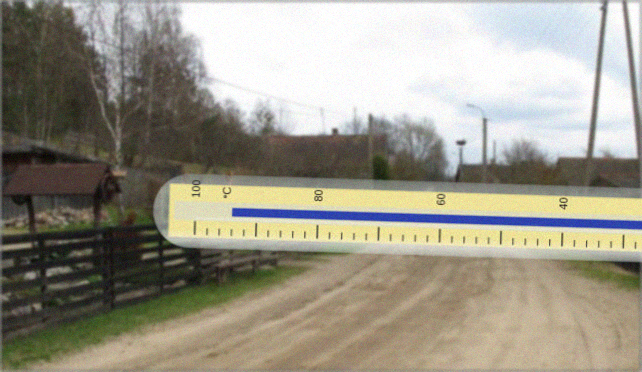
94 °C
